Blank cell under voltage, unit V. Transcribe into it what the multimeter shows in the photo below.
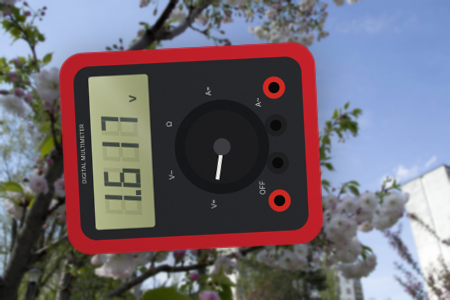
1.617 V
